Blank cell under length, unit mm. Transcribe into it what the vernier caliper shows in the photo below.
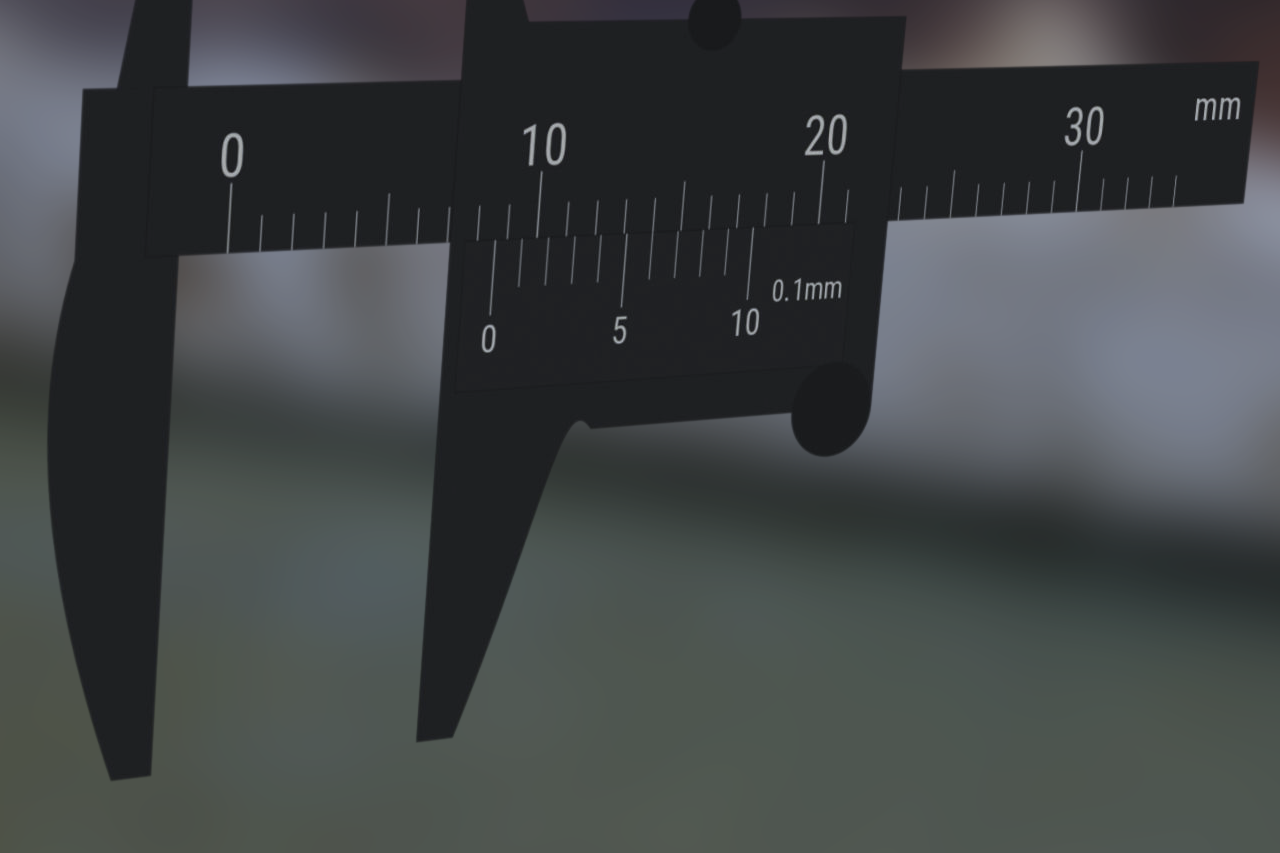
8.6 mm
